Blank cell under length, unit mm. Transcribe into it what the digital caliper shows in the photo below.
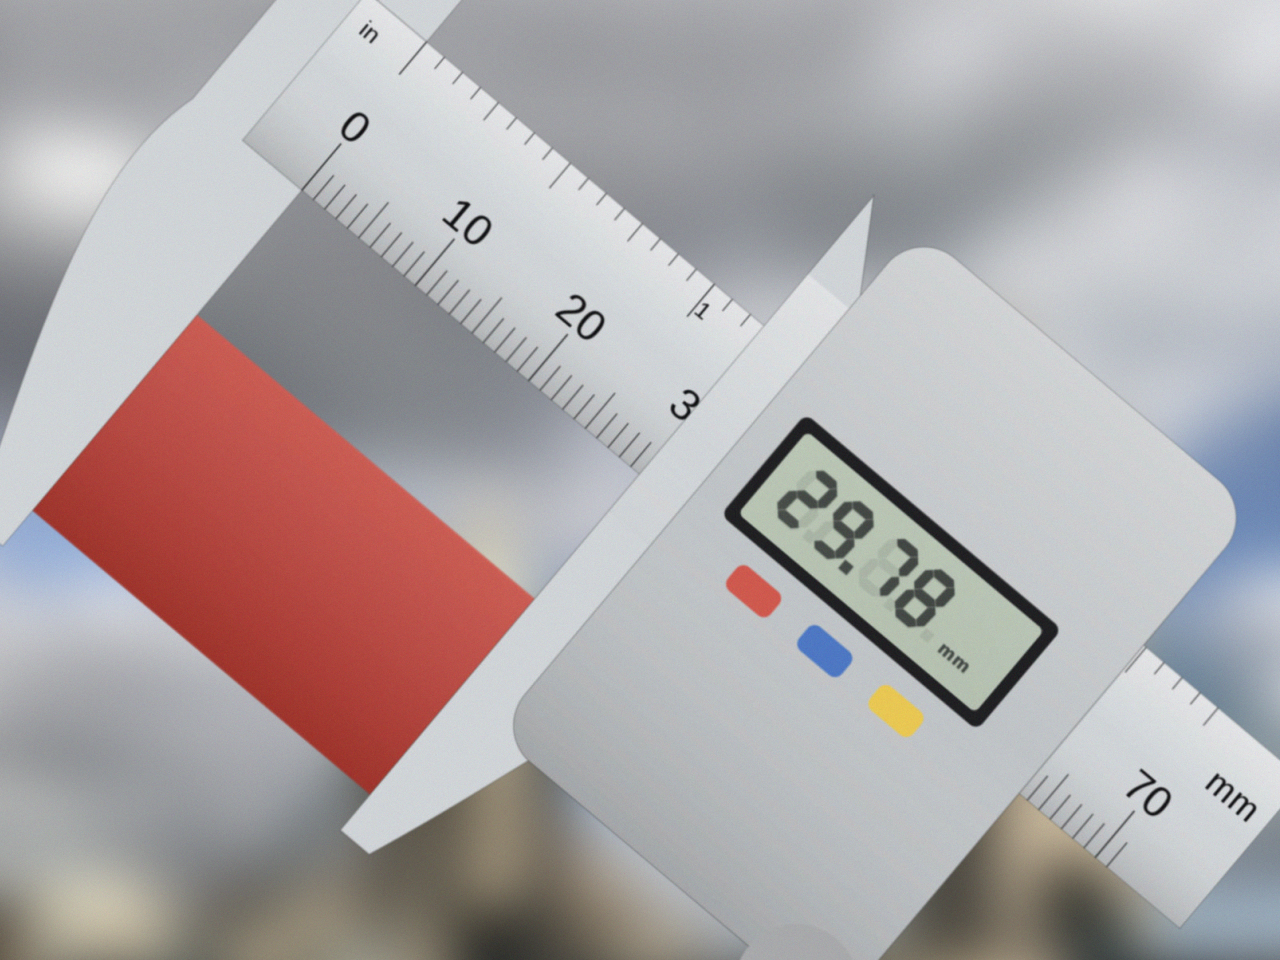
29.78 mm
